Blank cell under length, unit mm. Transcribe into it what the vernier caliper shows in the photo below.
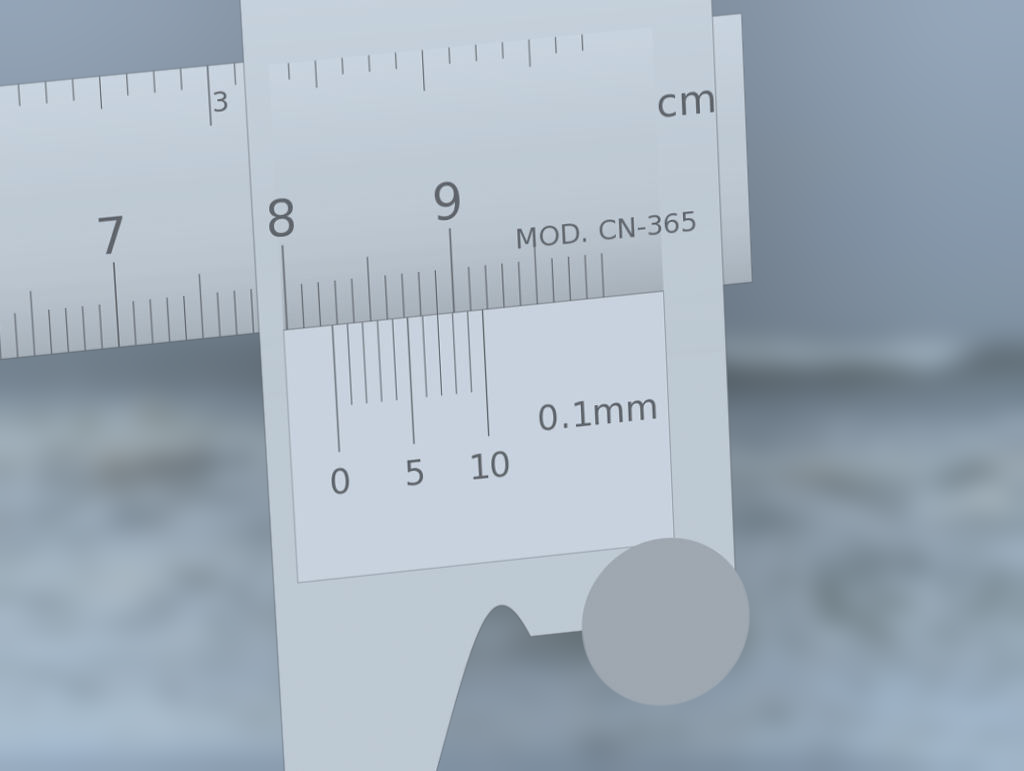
82.7 mm
